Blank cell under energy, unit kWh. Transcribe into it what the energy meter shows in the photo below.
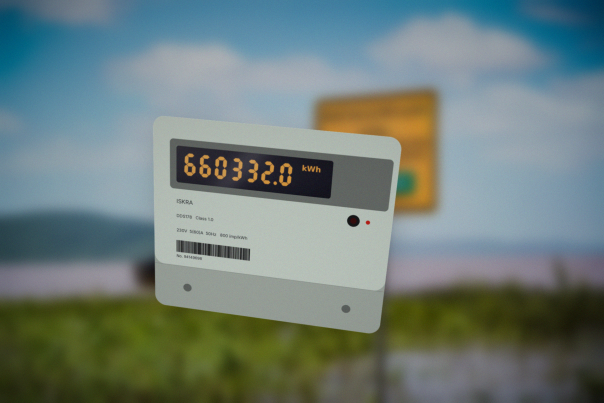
660332.0 kWh
